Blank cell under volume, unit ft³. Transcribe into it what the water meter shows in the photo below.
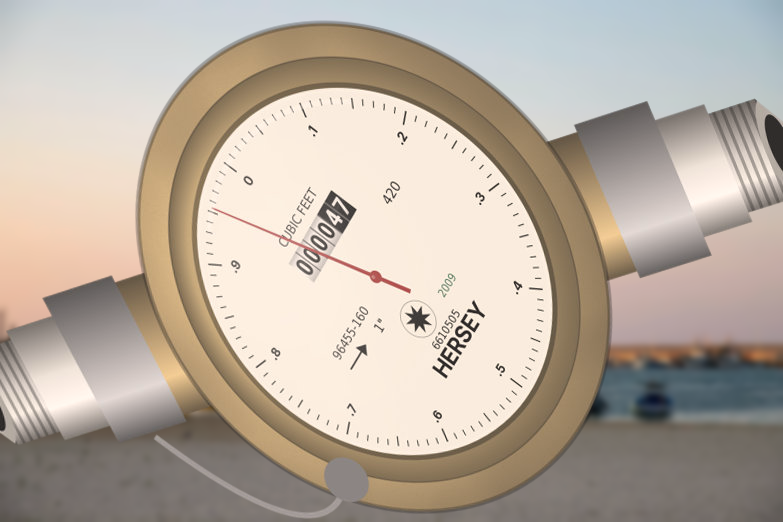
46.95 ft³
